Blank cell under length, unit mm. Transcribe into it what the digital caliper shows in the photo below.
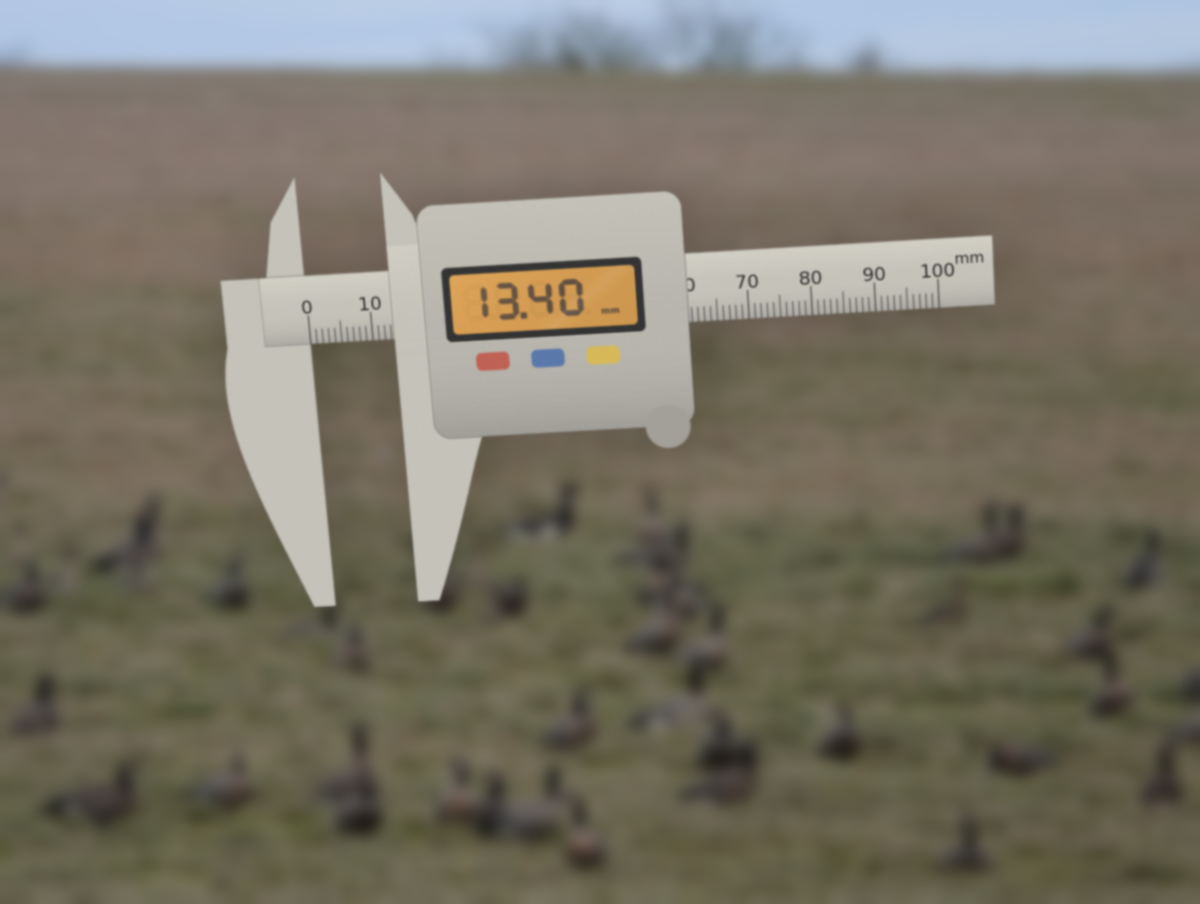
13.40 mm
